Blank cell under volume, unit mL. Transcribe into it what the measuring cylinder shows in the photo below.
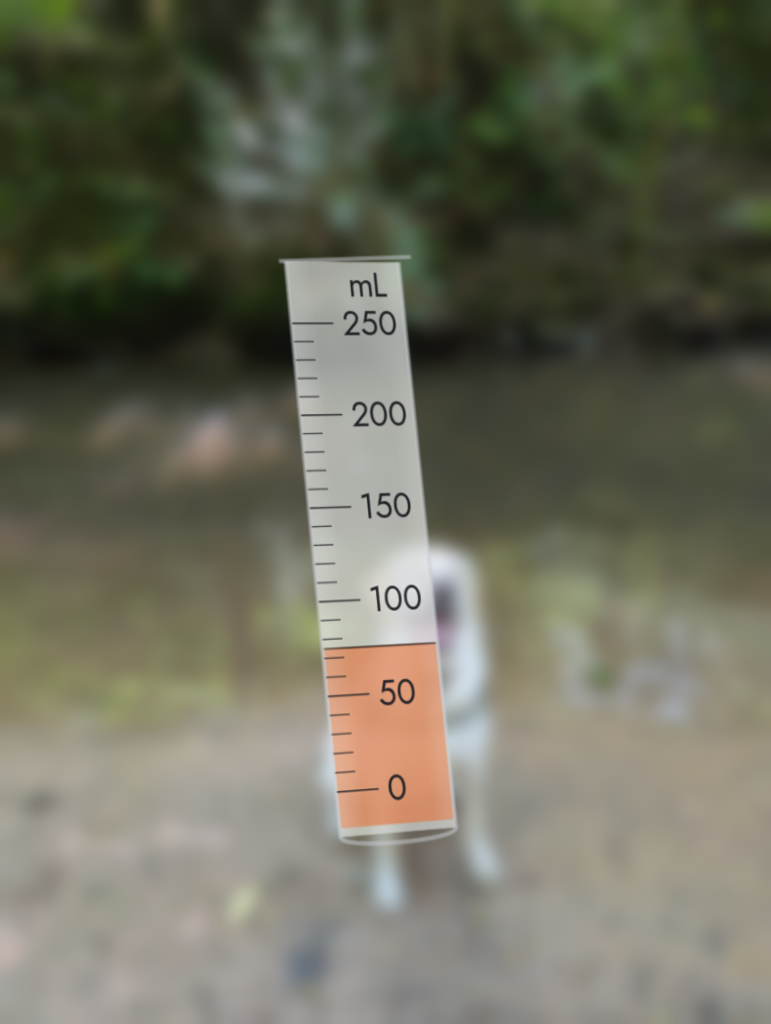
75 mL
